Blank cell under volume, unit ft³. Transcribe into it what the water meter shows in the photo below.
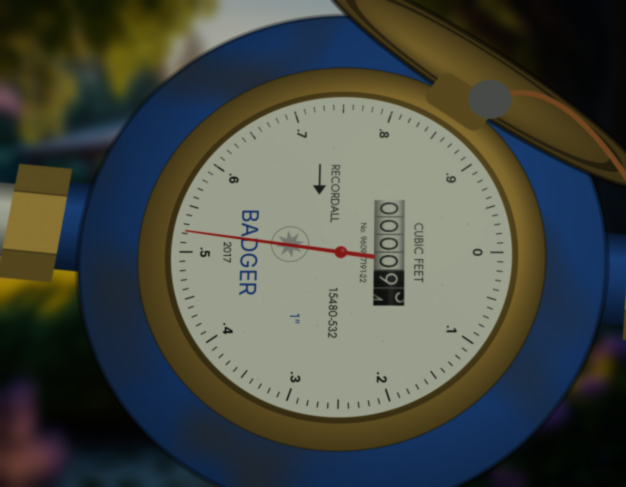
93.52 ft³
